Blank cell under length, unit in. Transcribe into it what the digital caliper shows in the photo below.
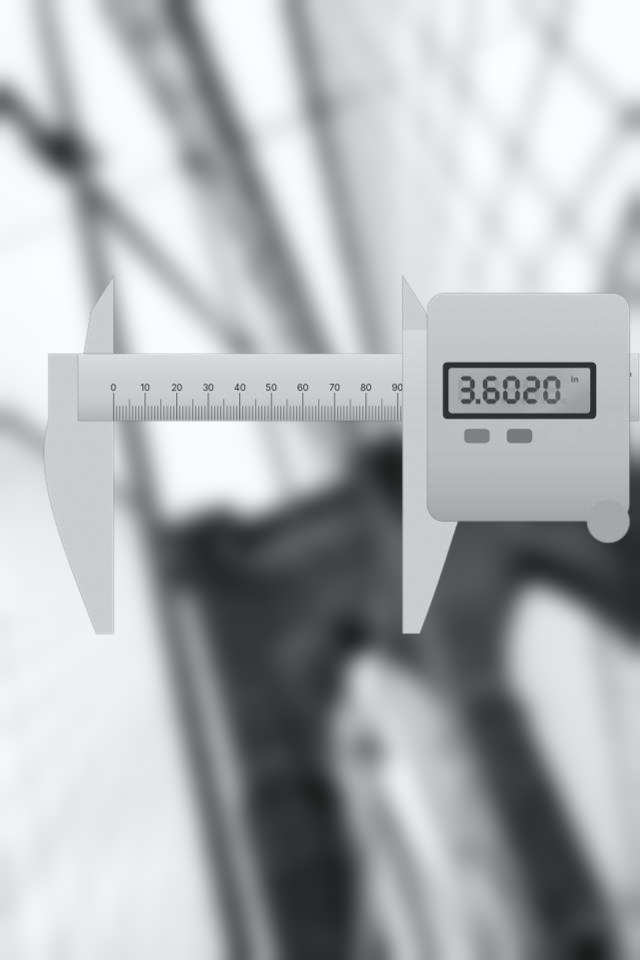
3.6020 in
